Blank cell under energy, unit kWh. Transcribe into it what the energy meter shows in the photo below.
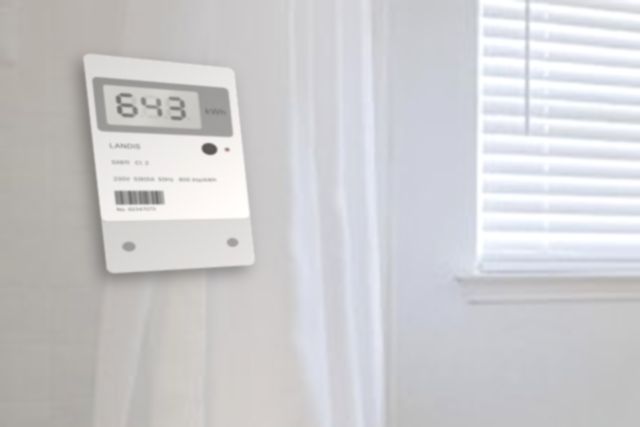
643 kWh
